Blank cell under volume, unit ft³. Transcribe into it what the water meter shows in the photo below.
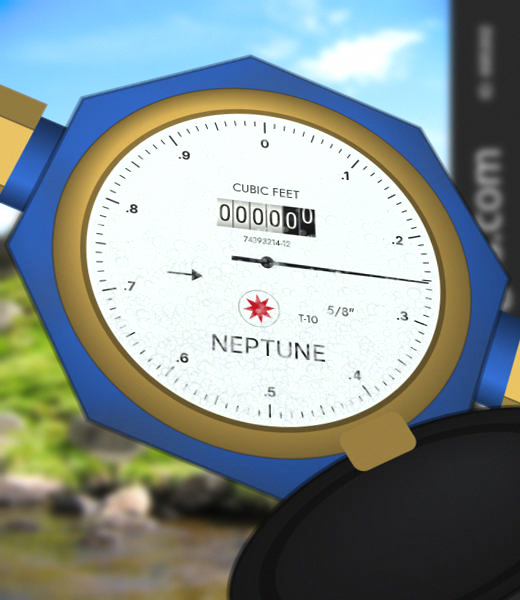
0.25 ft³
